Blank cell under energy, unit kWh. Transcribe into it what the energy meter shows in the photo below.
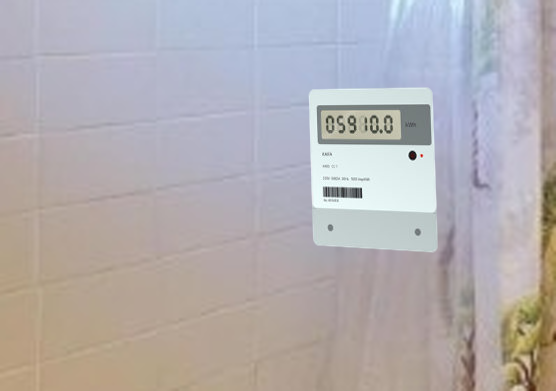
5910.0 kWh
